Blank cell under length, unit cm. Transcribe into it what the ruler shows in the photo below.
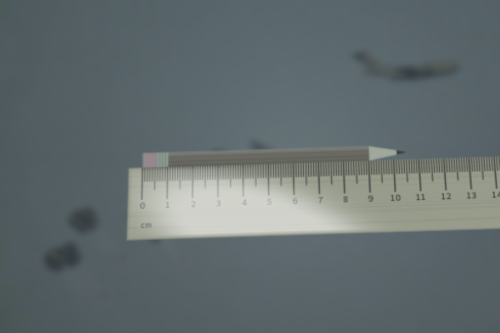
10.5 cm
